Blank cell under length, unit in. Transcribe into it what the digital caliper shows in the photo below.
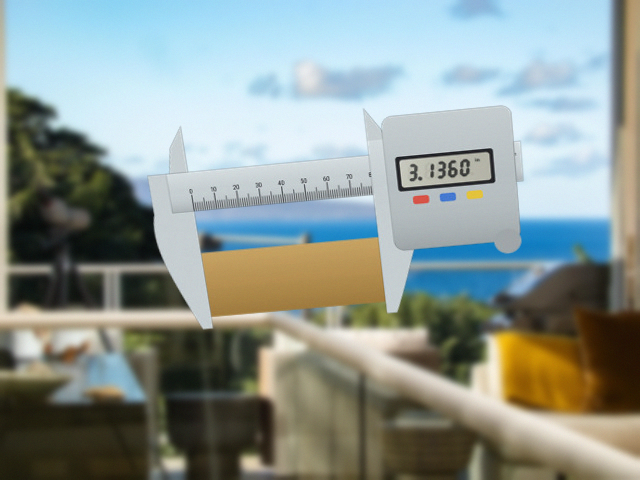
3.1360 in
